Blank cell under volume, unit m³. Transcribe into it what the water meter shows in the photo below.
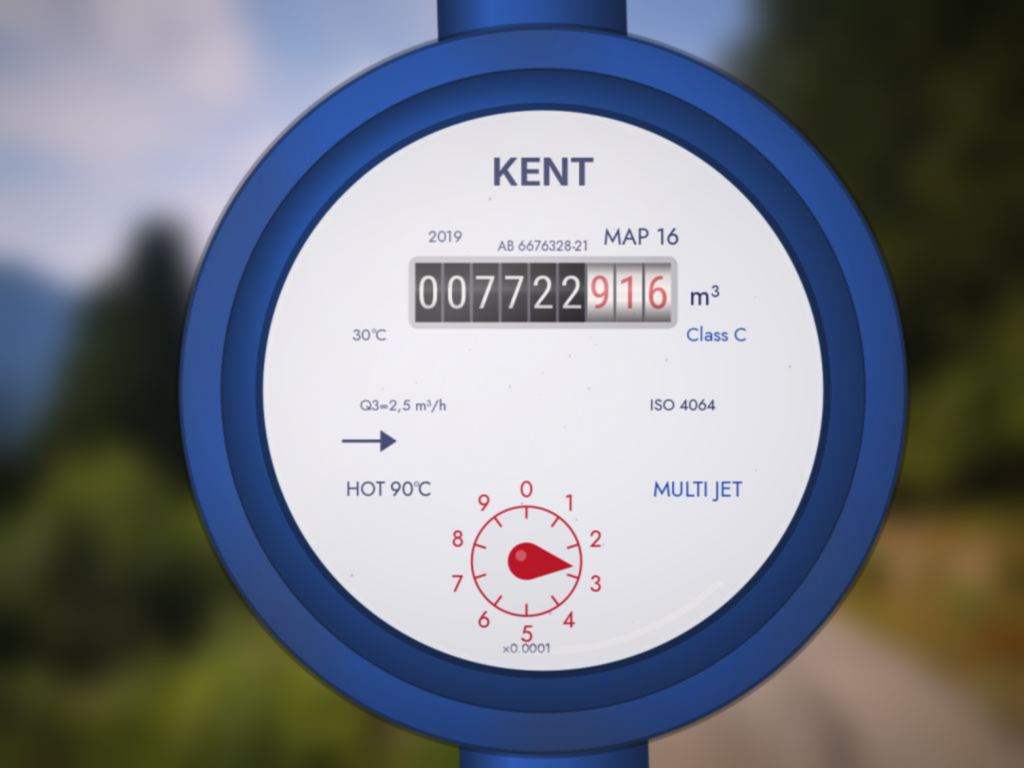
7722.9162 m³
